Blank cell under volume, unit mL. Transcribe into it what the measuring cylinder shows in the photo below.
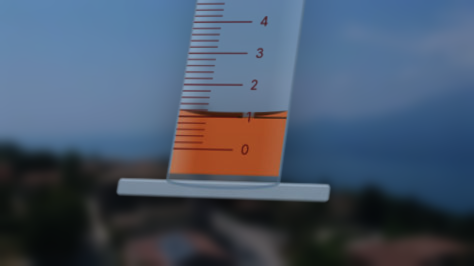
1 mL
